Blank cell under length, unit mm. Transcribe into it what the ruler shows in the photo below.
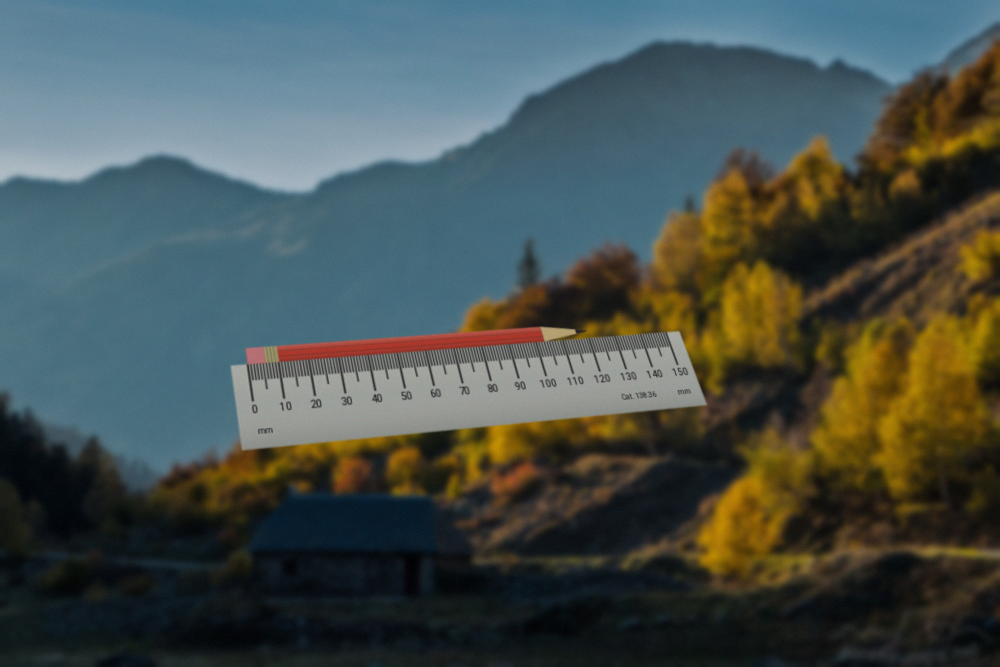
120 mm
